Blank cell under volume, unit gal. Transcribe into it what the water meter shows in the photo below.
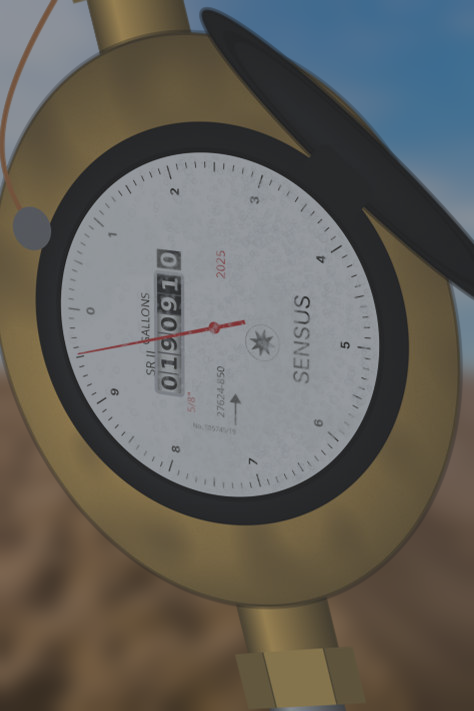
190909.5 gal
